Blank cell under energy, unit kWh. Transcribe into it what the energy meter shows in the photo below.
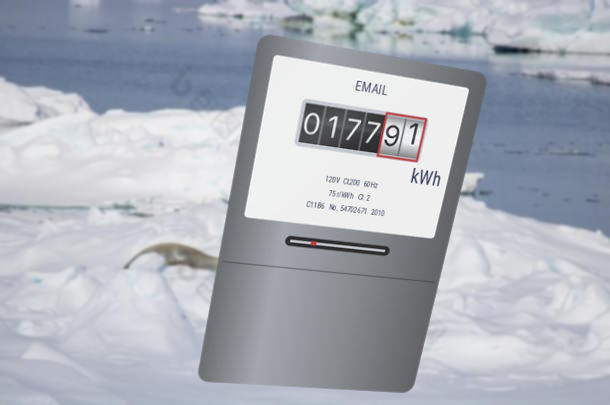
177.91 kWh
